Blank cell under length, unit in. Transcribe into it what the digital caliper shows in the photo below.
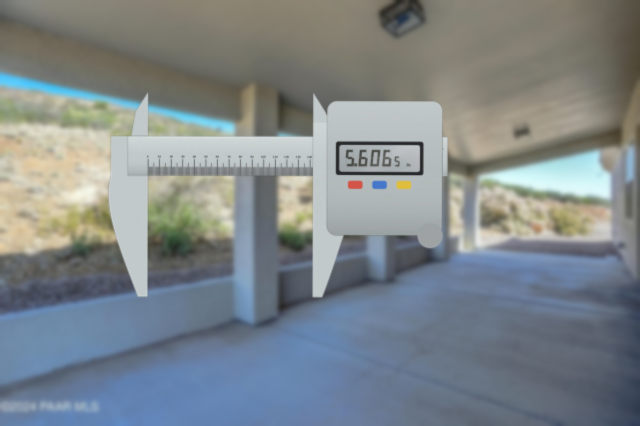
5.6065 in
